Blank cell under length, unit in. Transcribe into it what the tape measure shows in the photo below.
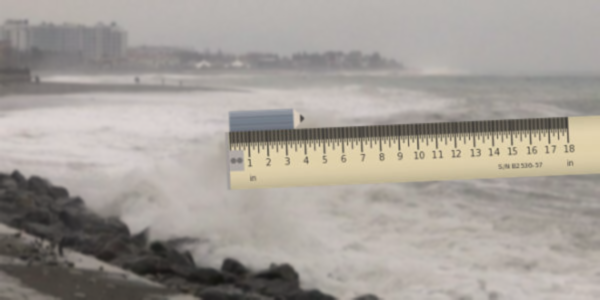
4 in
